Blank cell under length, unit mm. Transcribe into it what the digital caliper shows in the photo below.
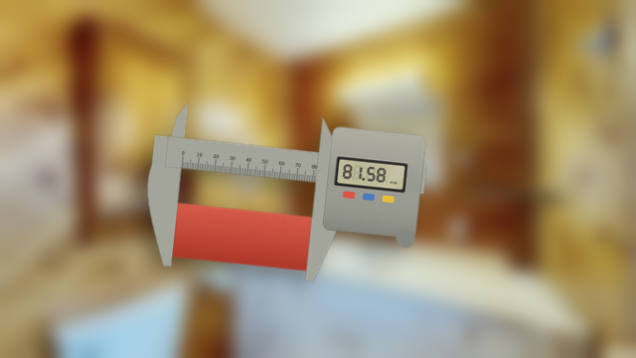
81.58 mm
